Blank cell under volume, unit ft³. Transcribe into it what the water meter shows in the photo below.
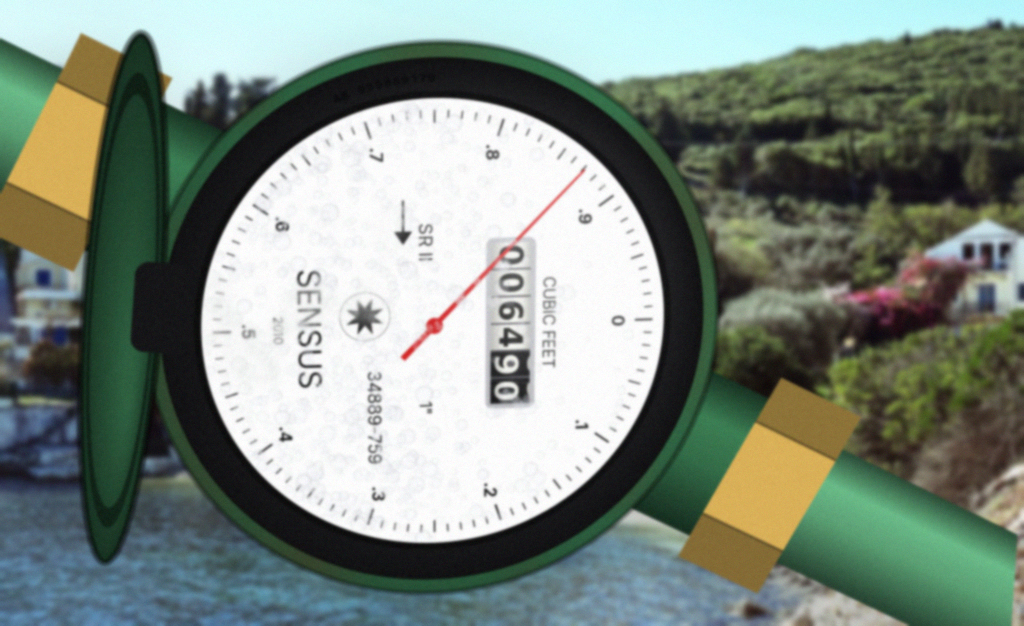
6489.87 ft³
